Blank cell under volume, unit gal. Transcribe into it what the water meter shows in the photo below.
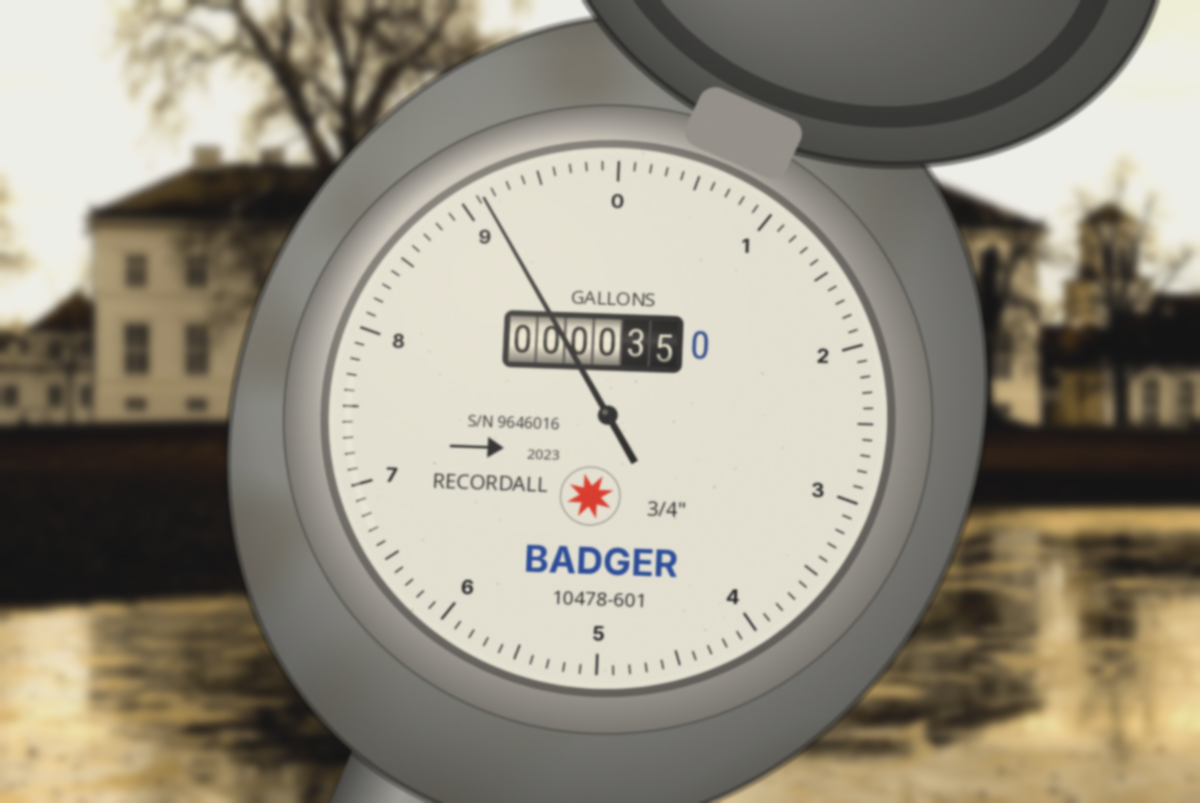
349.1 gal
